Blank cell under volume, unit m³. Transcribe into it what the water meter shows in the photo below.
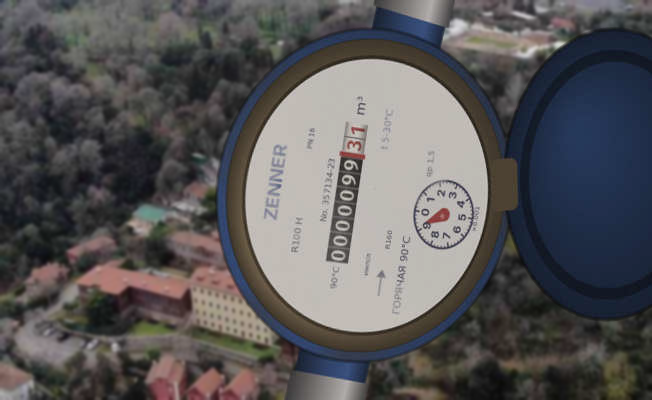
99.309 m³
